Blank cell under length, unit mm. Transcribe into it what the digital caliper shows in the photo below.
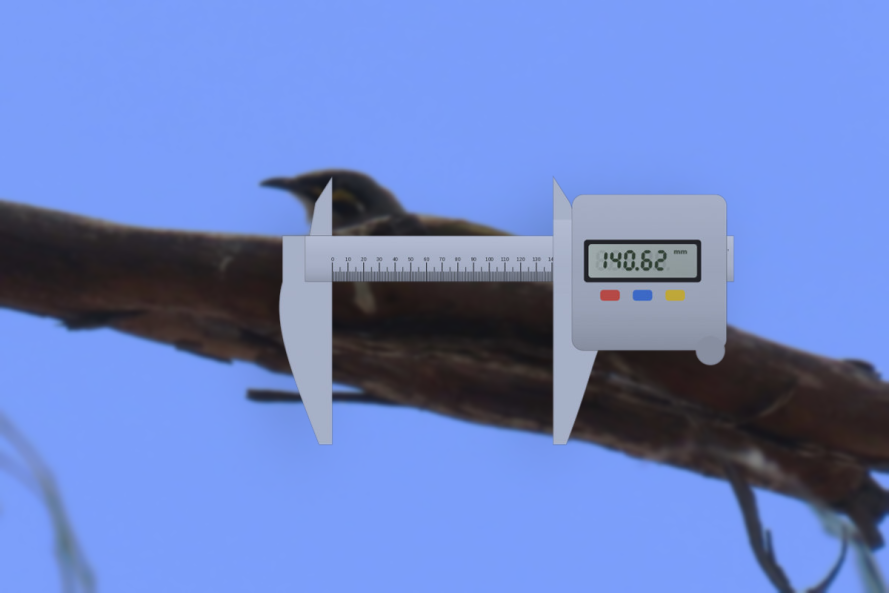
140.62 mm
